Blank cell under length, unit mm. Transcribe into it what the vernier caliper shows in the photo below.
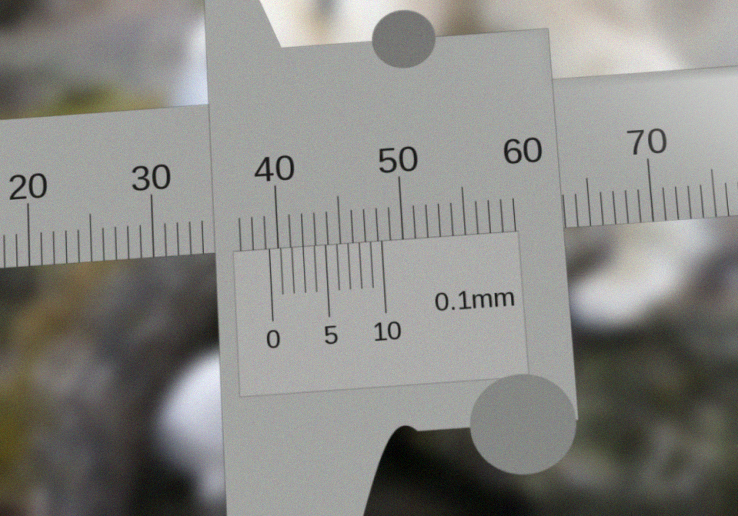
39.3 mm
